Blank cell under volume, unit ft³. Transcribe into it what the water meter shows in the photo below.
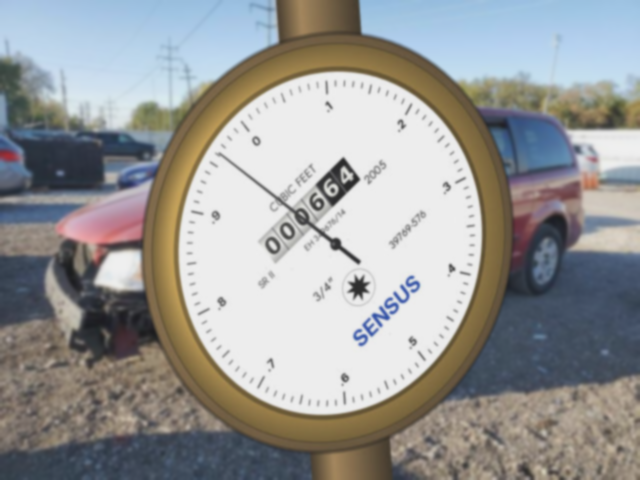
663.96 ft³
